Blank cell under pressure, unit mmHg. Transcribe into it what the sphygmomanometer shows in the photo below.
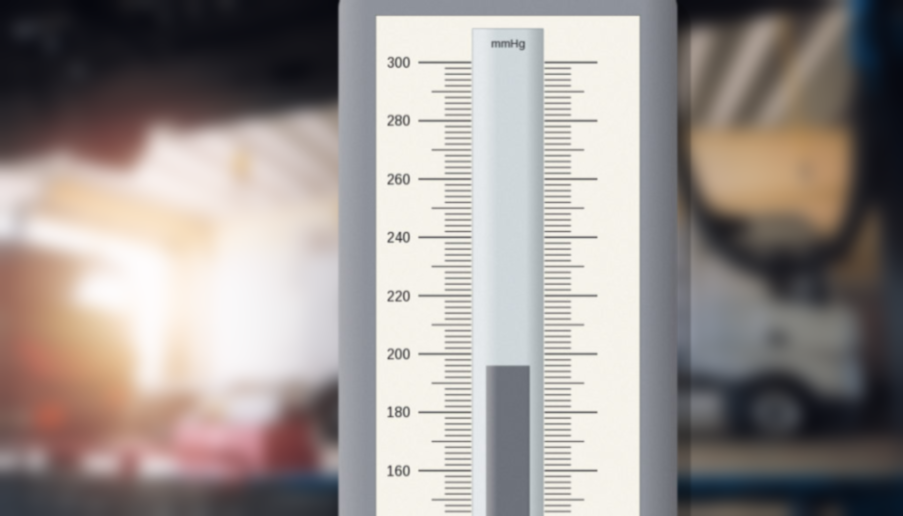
196 mmHg
